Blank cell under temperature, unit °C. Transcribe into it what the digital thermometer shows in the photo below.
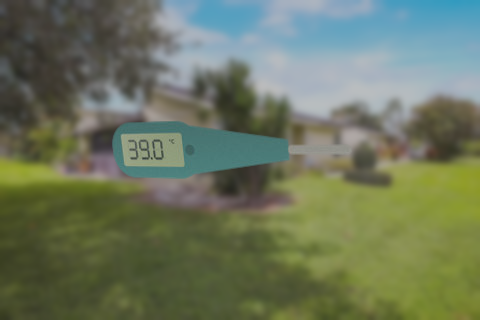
39.0 °C
